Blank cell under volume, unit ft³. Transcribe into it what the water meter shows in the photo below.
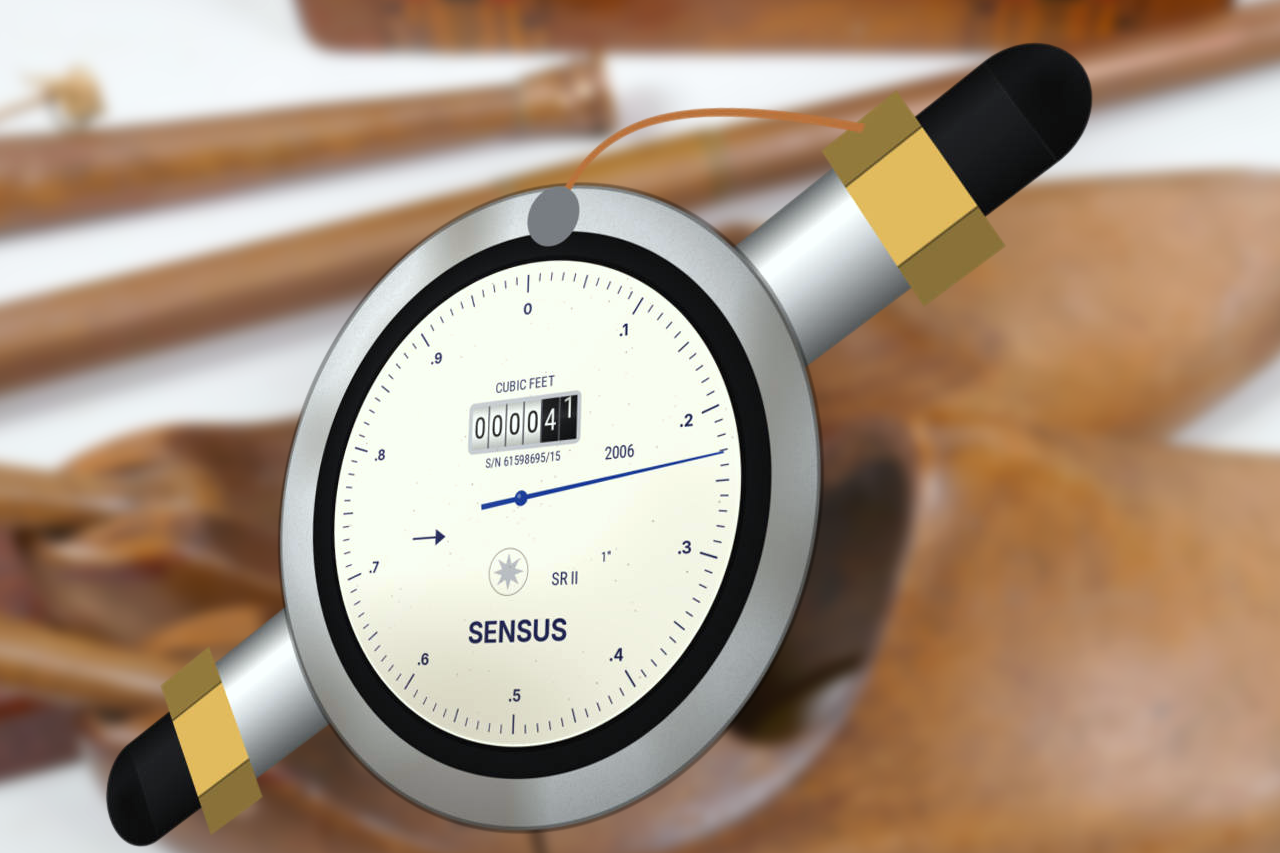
41.23 ft³
